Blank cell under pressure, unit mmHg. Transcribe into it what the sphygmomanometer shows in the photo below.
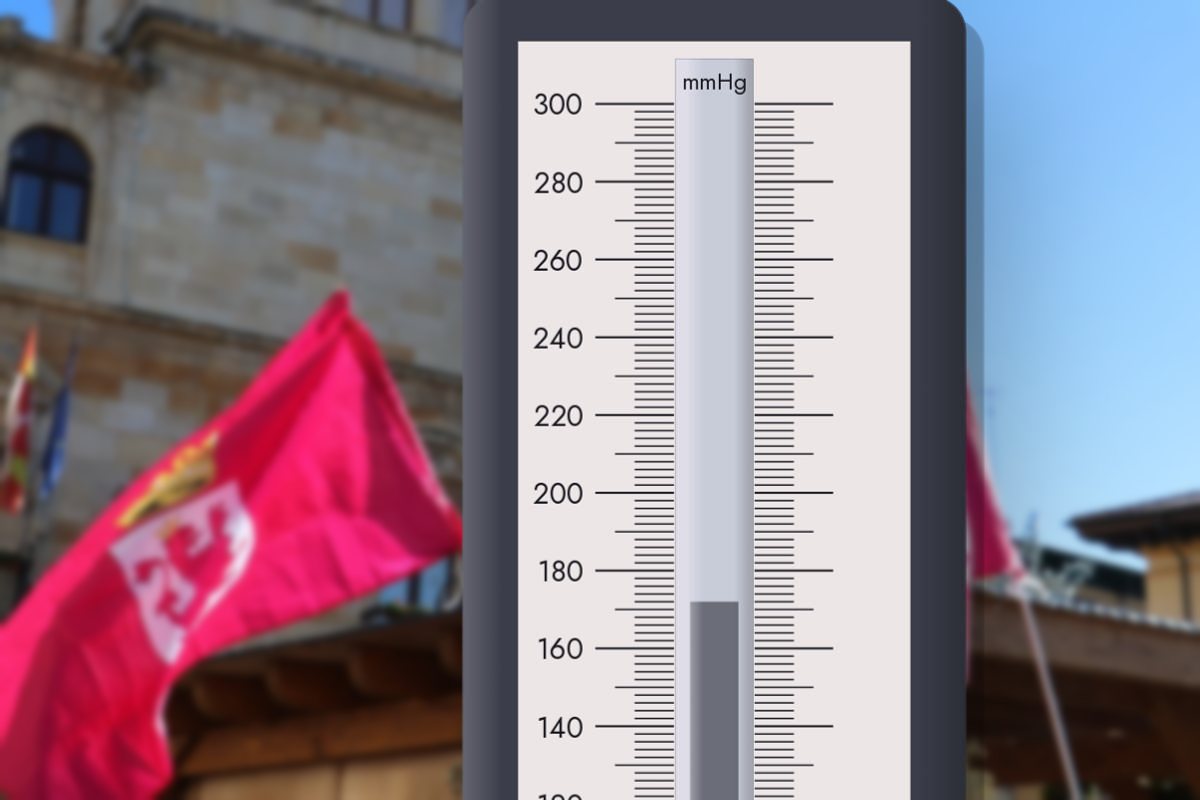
172 mmHg
